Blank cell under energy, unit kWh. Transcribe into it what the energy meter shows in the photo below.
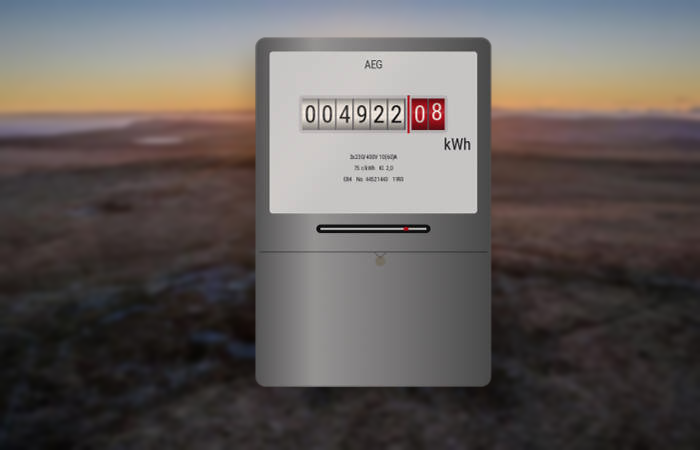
4922.08 kWh
